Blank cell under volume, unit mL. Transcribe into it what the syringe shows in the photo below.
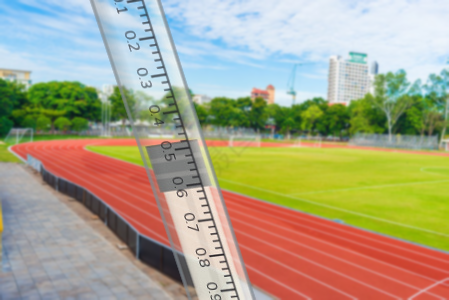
0.48 mL
